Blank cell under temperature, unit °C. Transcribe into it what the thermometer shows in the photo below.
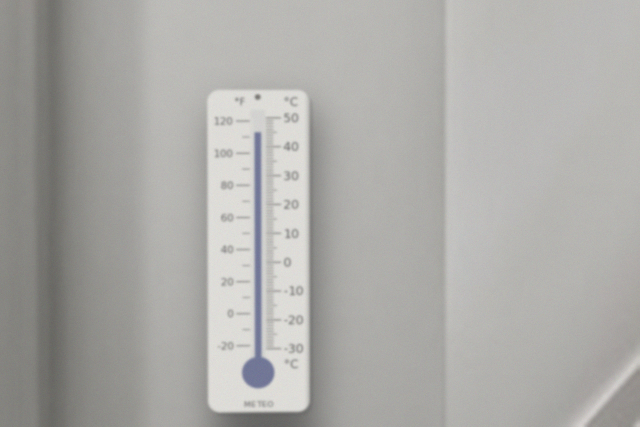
45 °C
